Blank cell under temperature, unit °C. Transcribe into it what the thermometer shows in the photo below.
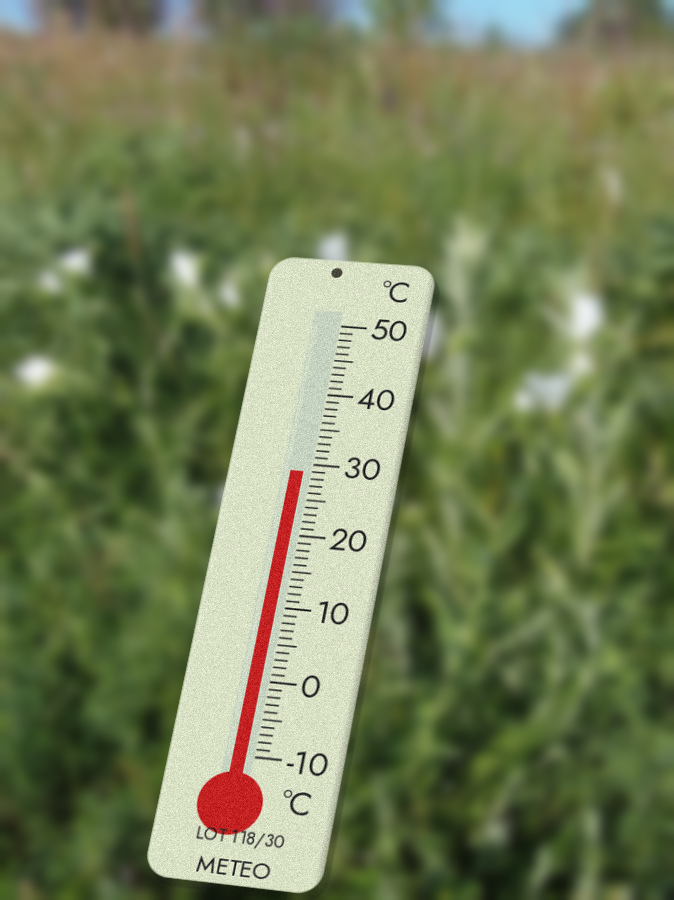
29 °C
